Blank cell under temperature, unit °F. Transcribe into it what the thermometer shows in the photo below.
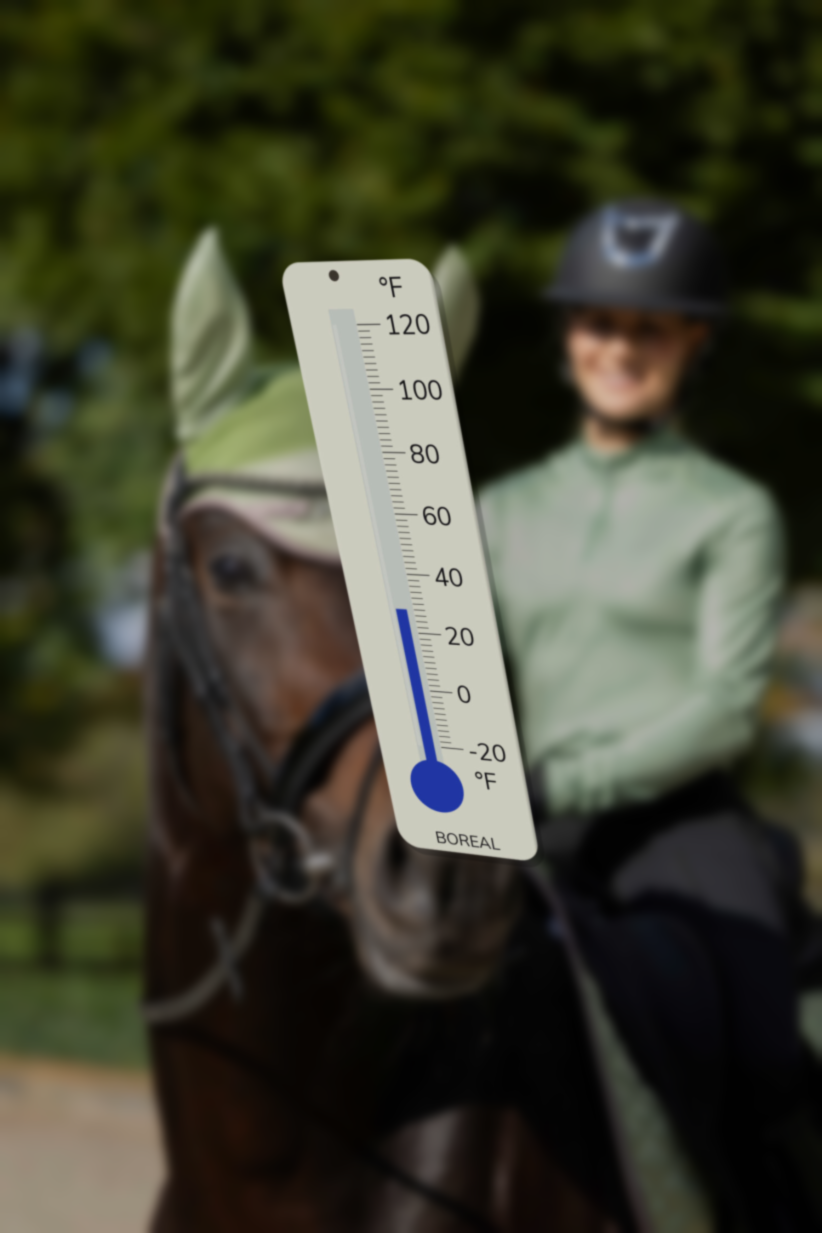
28 °F
